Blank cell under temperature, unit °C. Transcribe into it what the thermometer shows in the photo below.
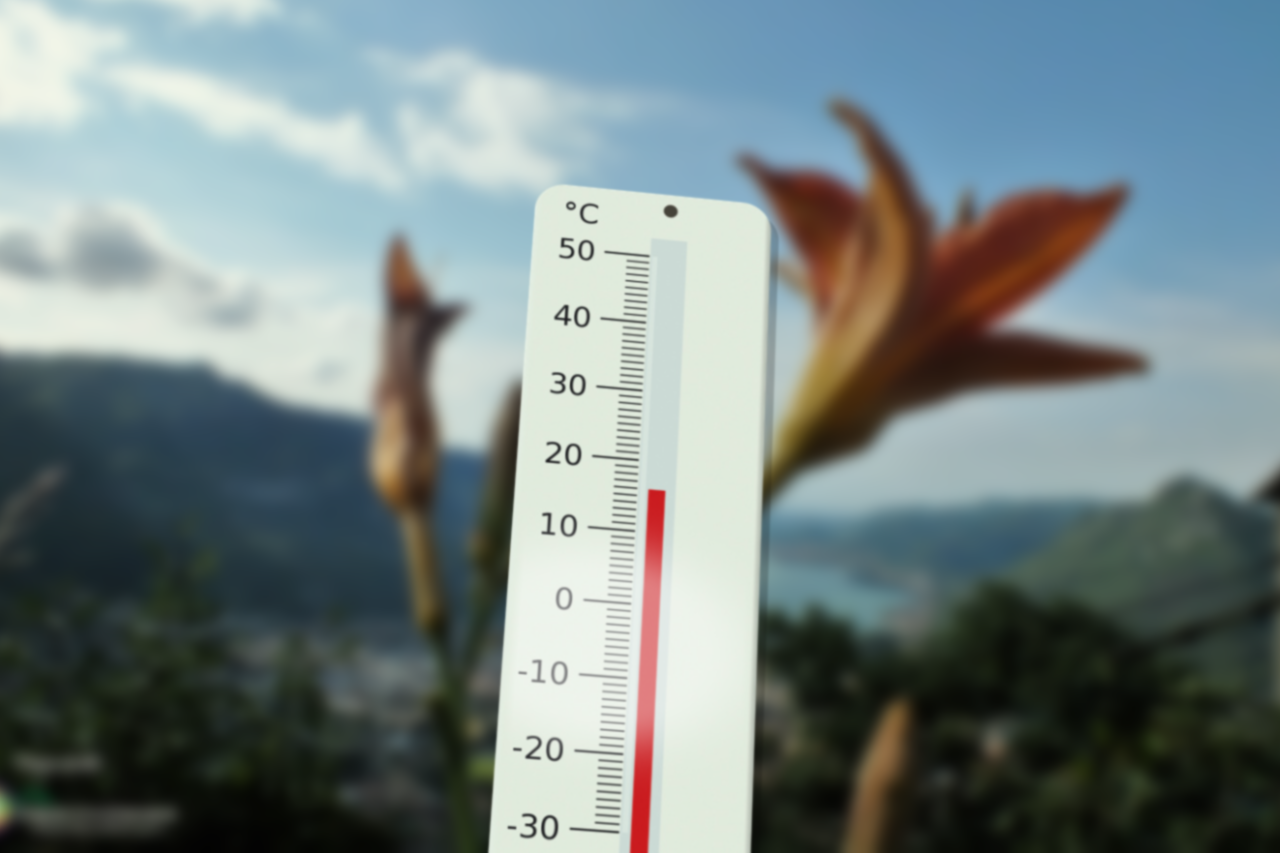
16 °C
